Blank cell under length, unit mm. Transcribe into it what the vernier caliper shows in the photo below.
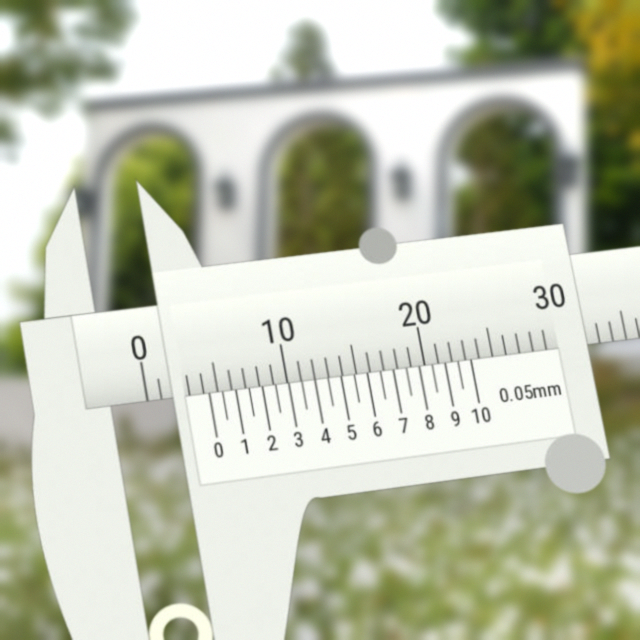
4.4 mm
